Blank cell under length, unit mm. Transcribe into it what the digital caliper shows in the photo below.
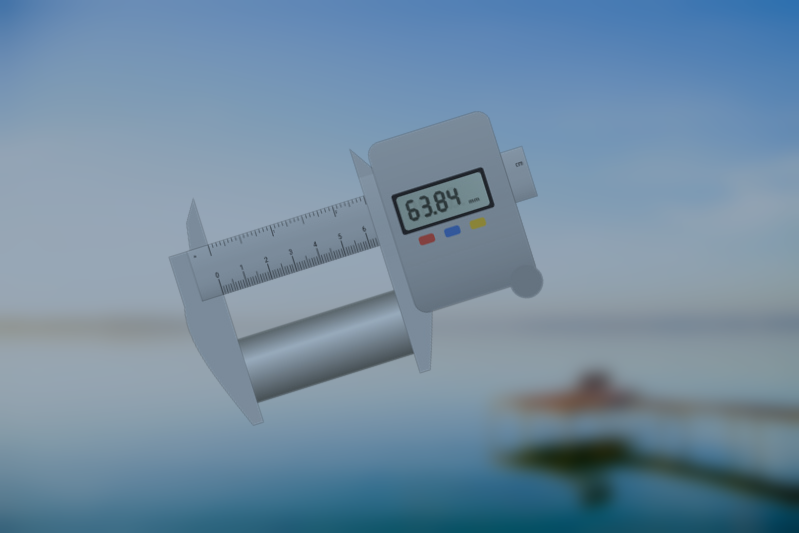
63.84 mm
